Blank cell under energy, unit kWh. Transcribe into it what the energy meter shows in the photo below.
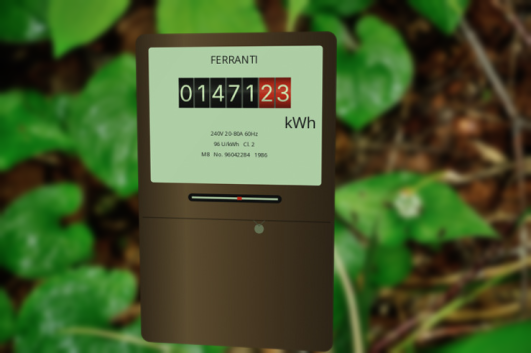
1471.23 kWh
